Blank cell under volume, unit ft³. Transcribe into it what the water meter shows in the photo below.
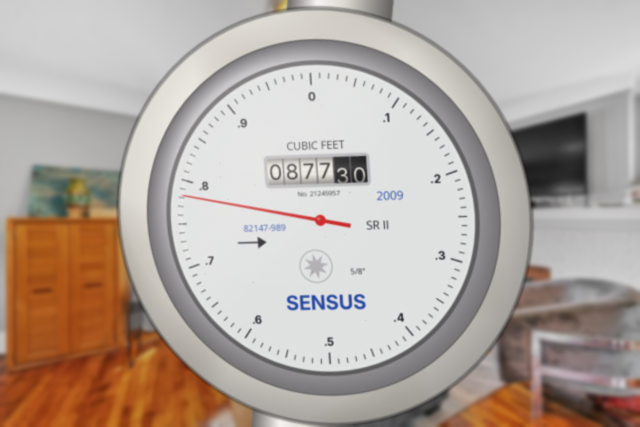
87729.78 ft³
